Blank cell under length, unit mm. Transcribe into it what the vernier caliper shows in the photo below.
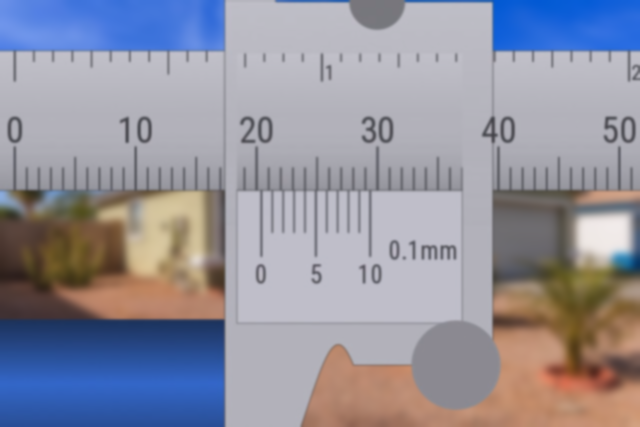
20.4 mm
